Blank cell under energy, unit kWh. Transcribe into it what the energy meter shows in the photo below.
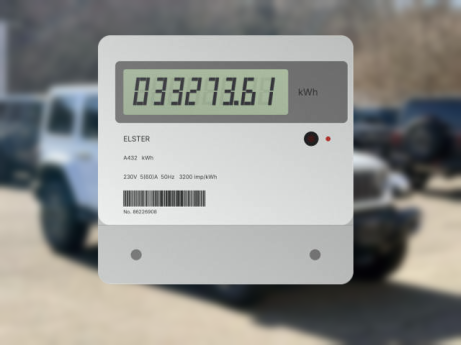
33273.61 kWh
